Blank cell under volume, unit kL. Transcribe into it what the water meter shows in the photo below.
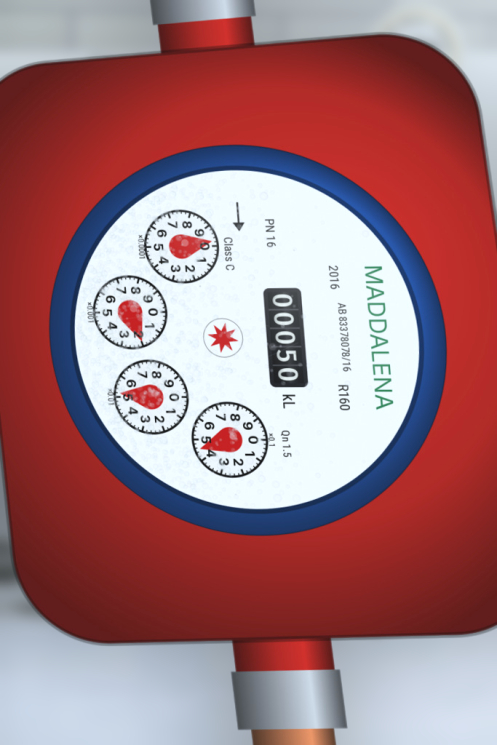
50.4519 kL
